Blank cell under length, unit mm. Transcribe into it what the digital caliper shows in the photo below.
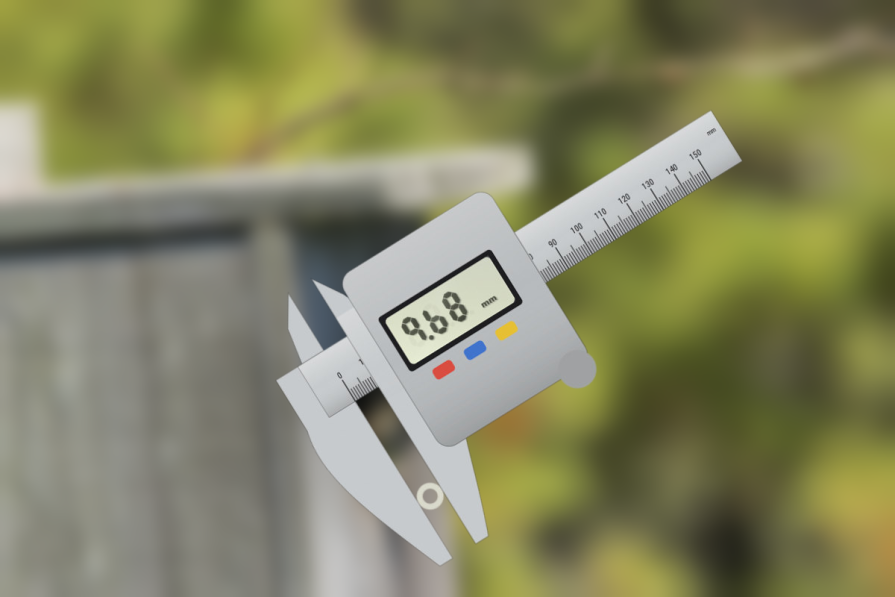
9.68 mm
